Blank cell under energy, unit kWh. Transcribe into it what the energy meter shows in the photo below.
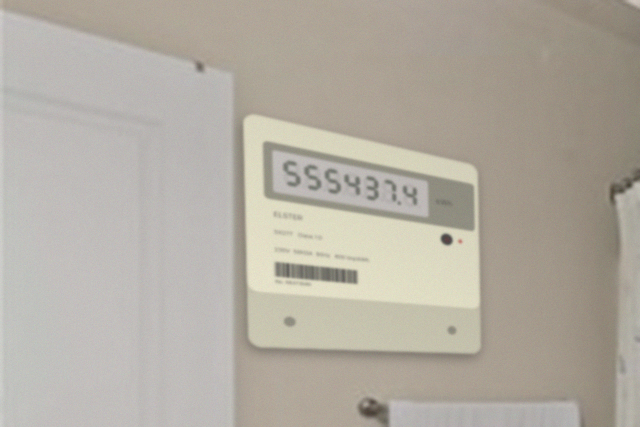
555437.4 kWh
